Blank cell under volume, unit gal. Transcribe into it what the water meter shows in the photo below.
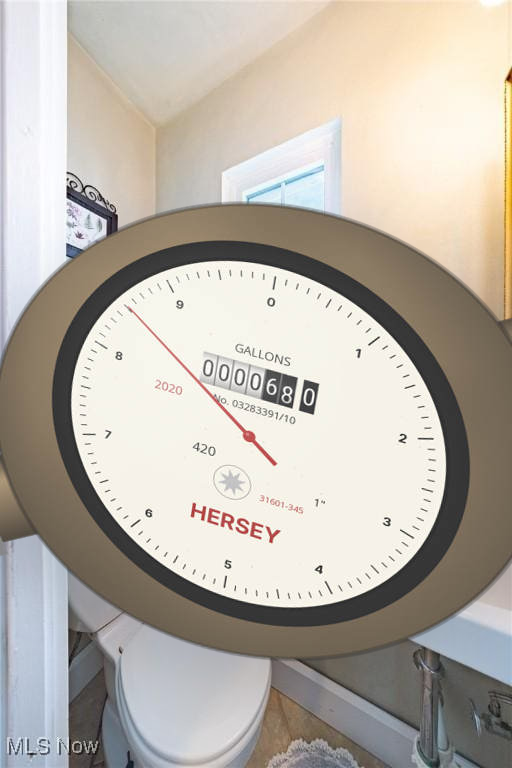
678.5 gal
